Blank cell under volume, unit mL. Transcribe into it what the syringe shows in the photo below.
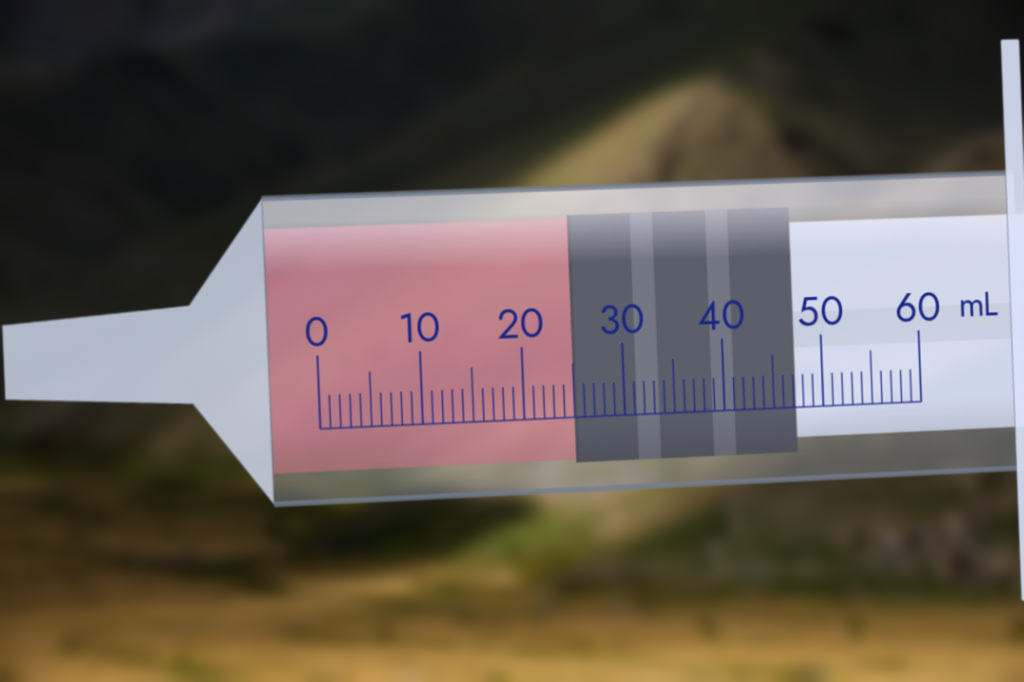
25 mL
